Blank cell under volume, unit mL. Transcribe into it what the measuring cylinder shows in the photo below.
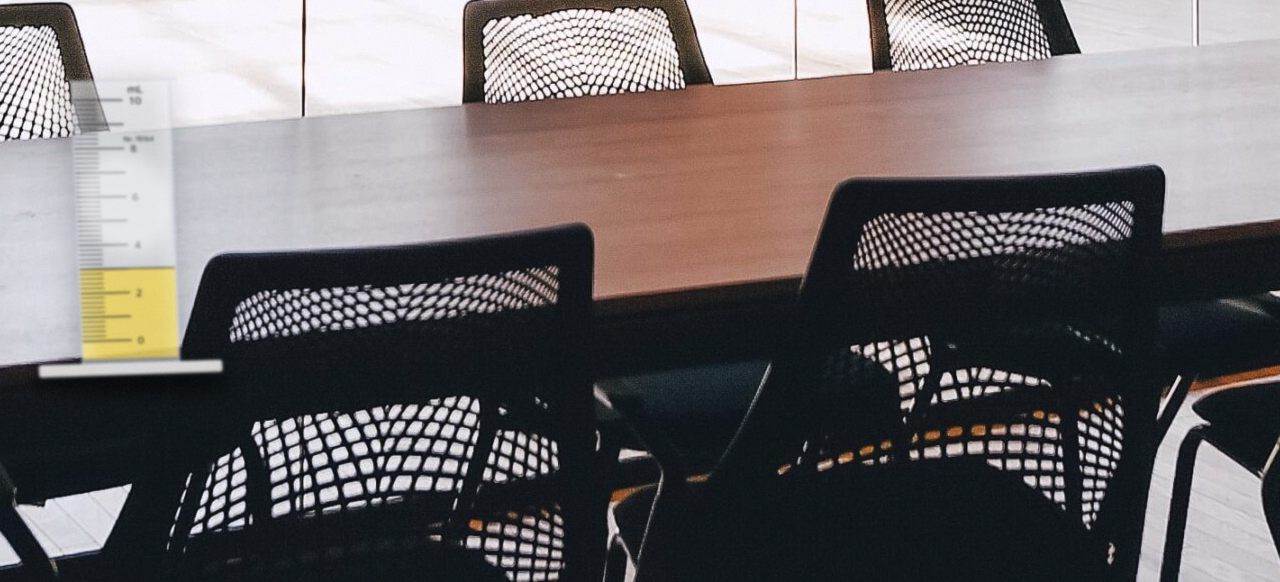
3 mL
